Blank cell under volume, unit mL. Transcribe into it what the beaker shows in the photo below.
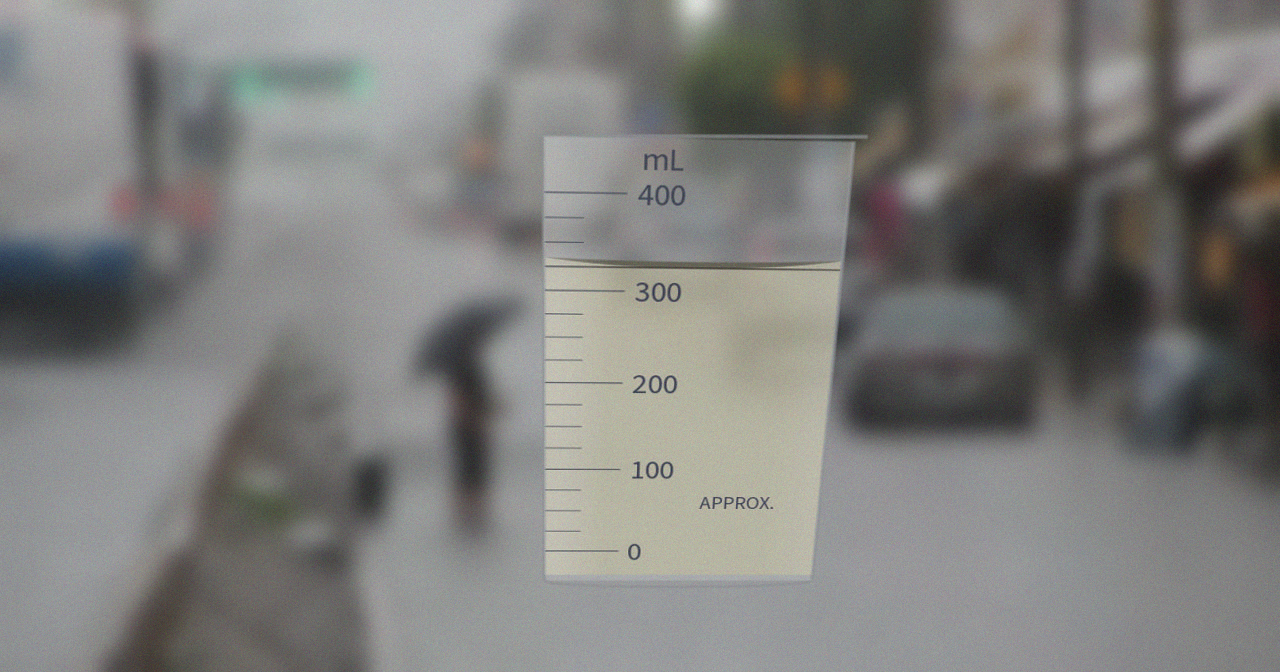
325 mL
